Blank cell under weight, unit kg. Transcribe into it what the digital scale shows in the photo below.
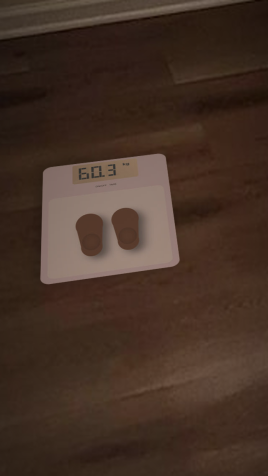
60.3 kg
